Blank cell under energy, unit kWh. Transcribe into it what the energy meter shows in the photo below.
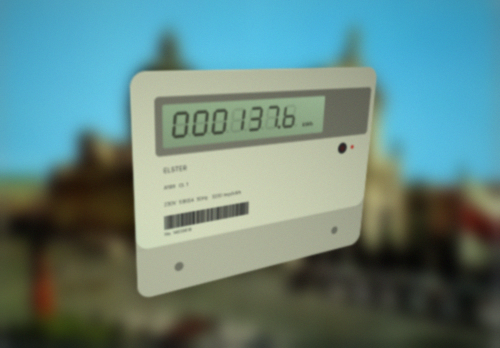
137.6 kWh
